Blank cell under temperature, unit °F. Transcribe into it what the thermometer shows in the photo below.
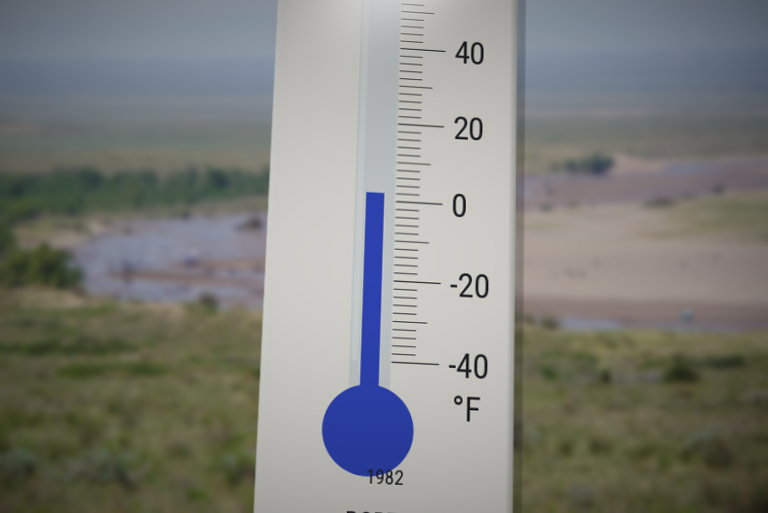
2 °F
